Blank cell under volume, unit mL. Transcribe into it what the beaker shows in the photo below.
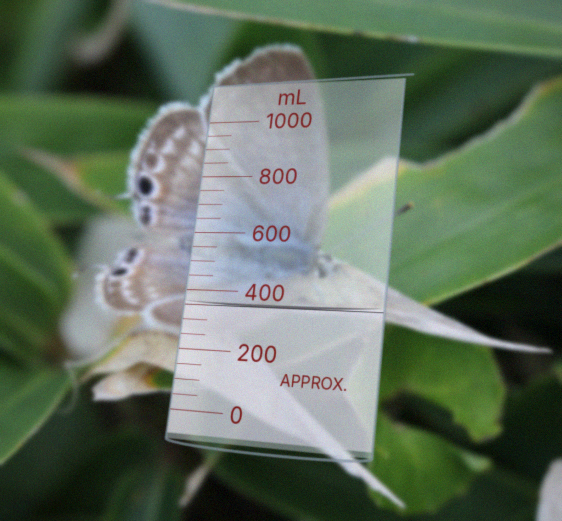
350 mL
